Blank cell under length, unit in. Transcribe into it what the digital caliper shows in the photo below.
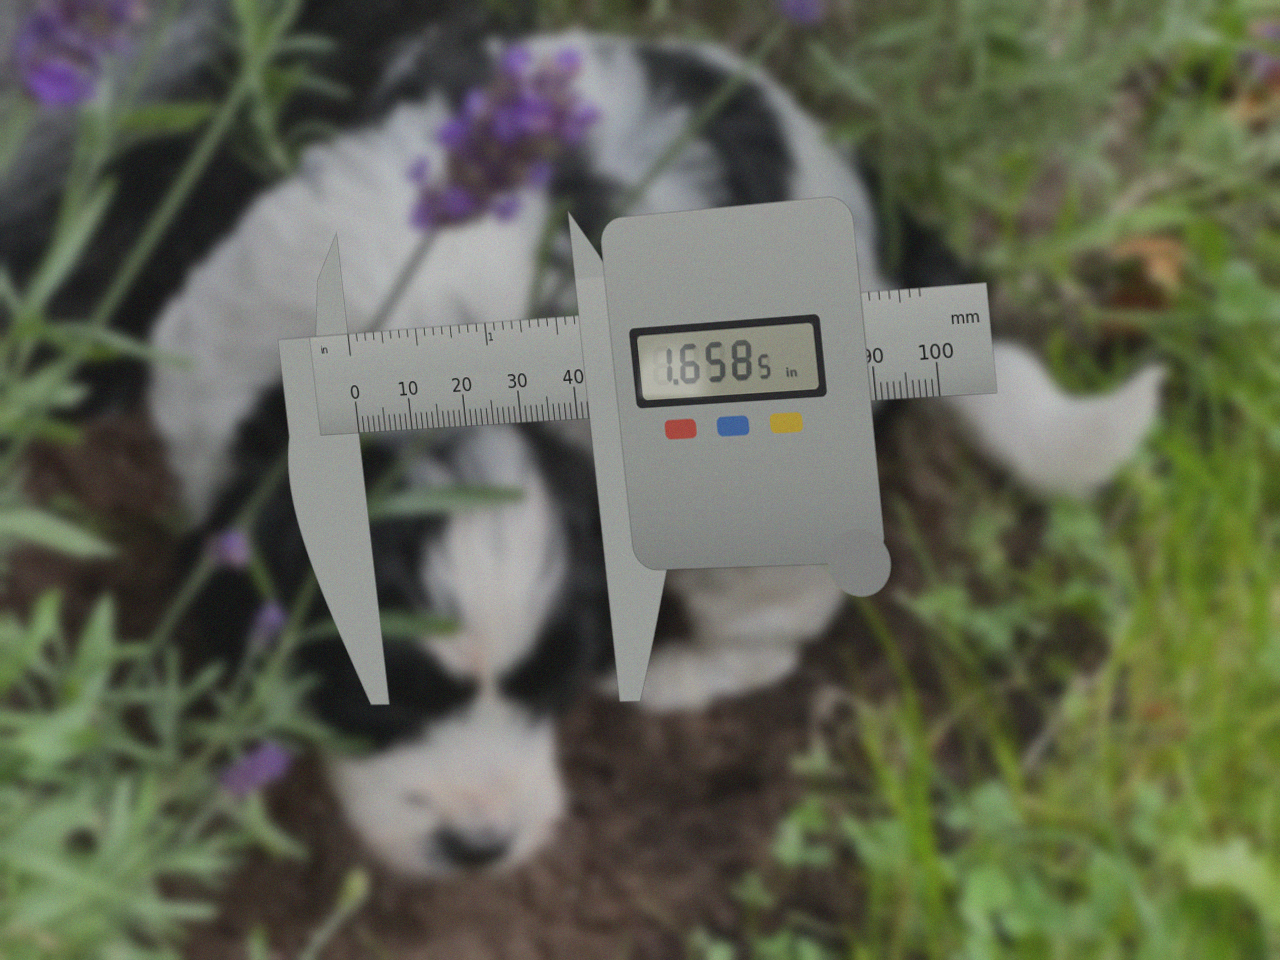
1.6585 in
